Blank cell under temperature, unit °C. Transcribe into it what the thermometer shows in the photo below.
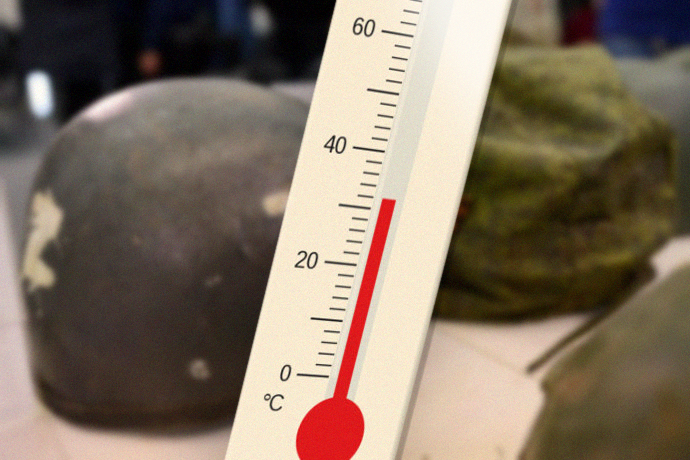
32 °C
